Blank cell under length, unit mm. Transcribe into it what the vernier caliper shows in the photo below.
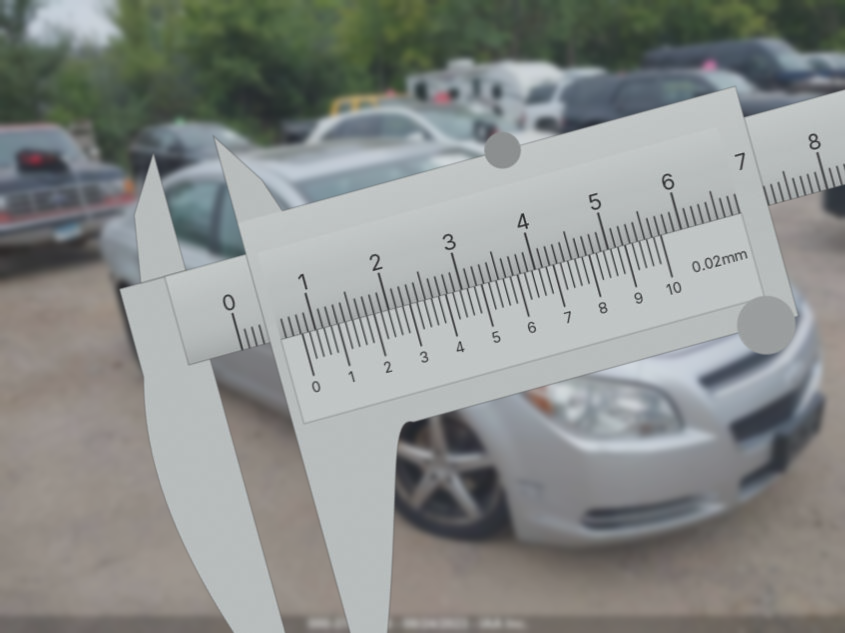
8.2 mm
